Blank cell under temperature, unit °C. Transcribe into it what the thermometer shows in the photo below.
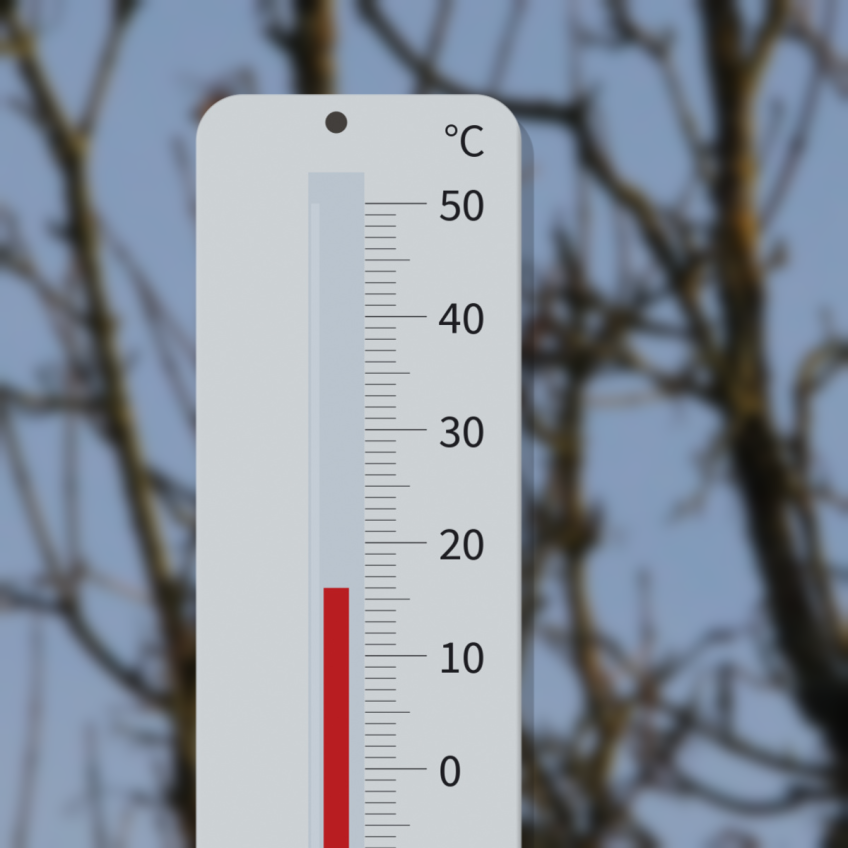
16 °C
